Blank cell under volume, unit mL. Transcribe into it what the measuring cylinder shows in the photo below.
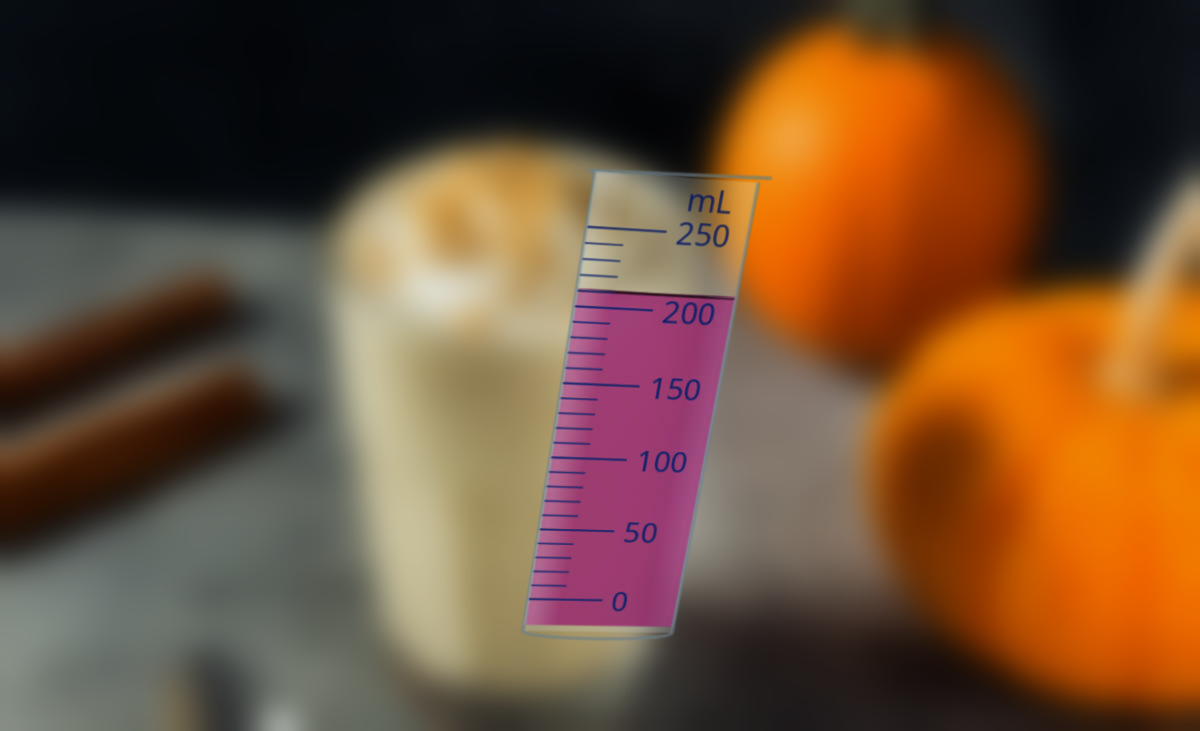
210 mL
